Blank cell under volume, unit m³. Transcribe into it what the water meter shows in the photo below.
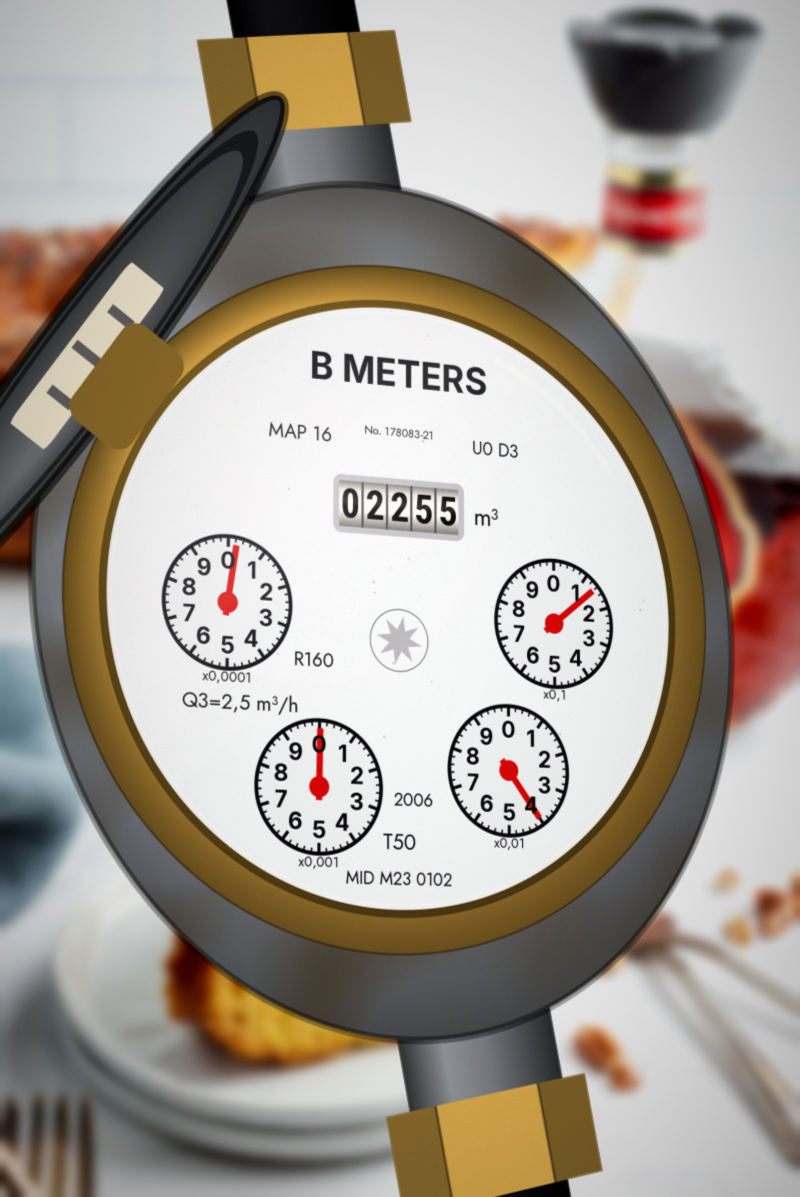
2255.1400 m³
